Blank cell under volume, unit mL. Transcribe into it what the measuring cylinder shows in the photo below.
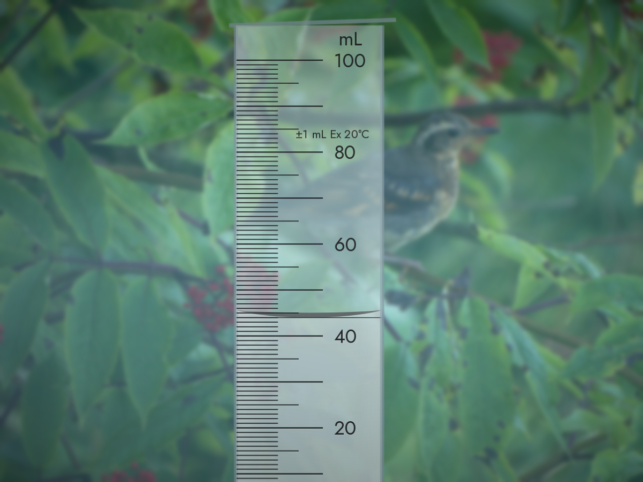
44 mL
